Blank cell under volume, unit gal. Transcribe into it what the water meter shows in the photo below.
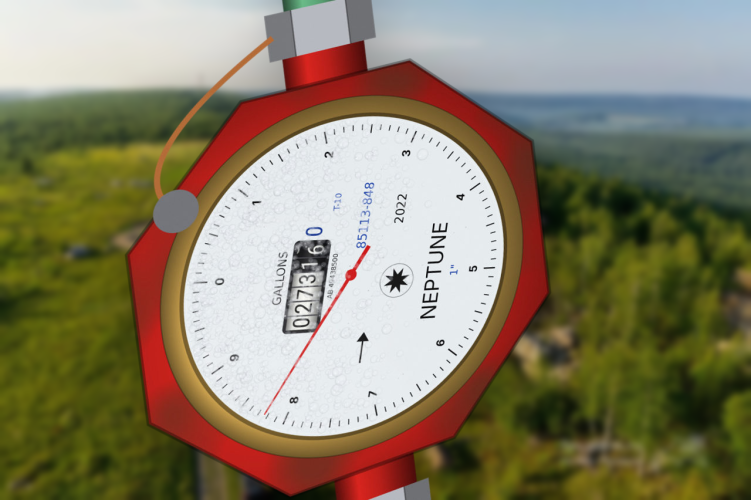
273158.2 gal
